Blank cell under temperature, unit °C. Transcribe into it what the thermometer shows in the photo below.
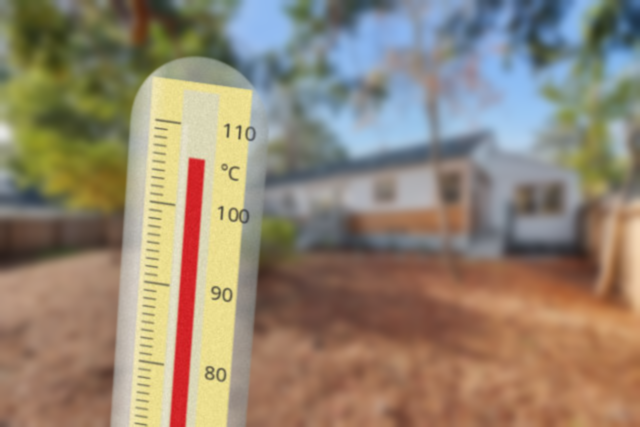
106 °C
